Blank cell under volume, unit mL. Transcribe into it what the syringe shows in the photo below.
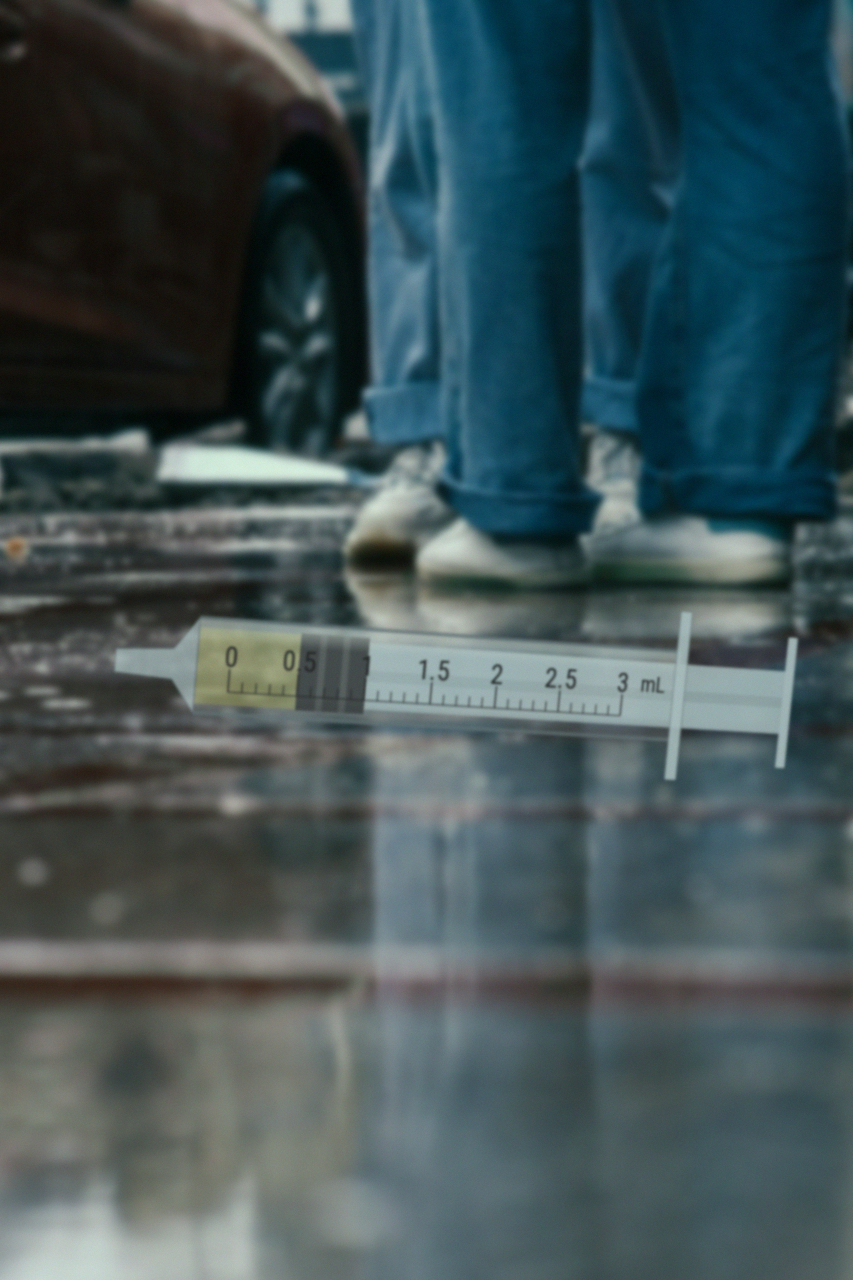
0.5 mL
